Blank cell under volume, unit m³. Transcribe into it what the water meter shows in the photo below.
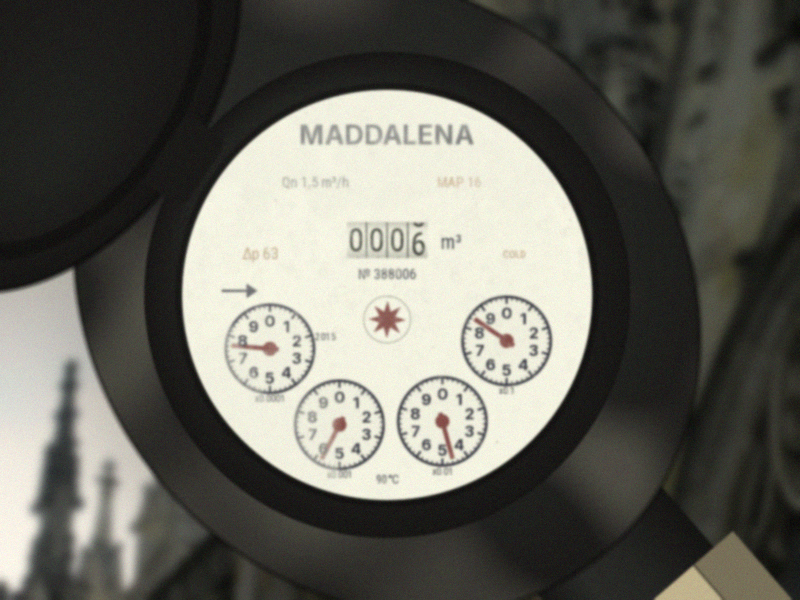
5.8457 m³
